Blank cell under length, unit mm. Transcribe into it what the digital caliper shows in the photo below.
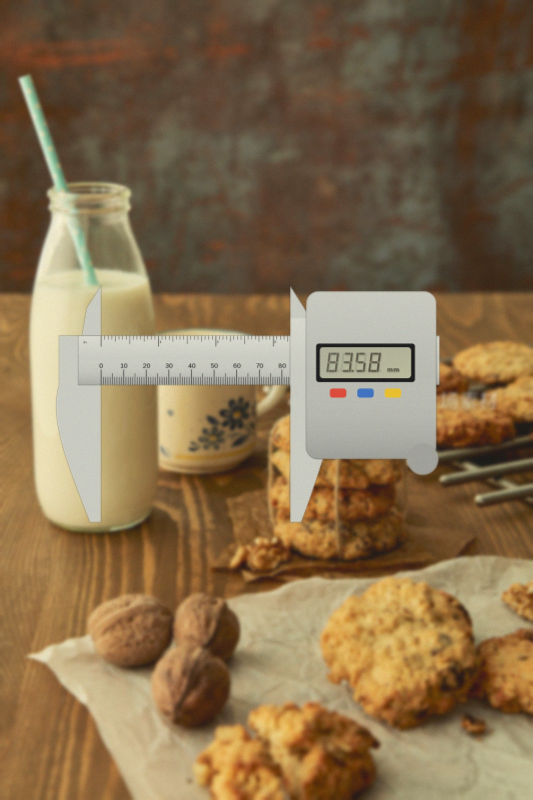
83.58 mm
